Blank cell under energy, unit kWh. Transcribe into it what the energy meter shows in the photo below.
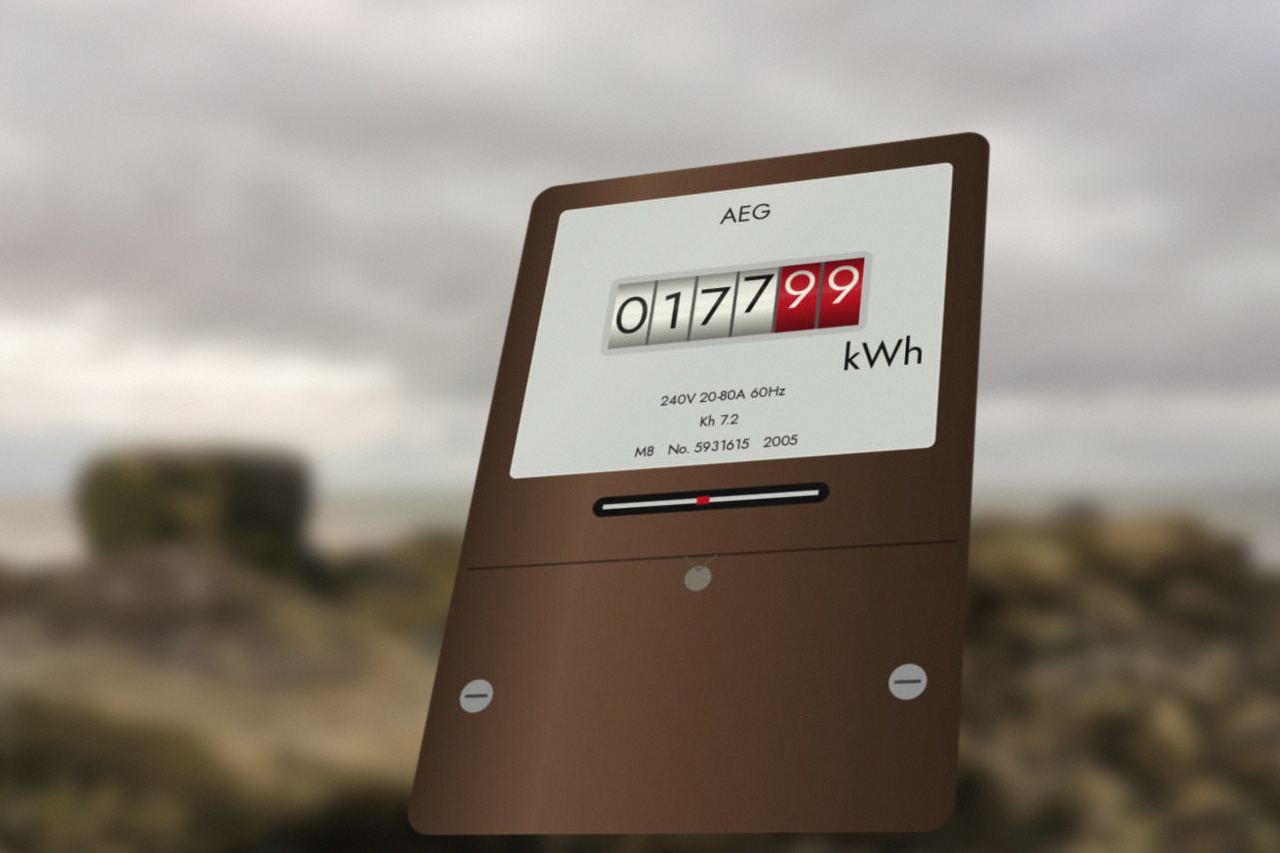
177.99 kWh
